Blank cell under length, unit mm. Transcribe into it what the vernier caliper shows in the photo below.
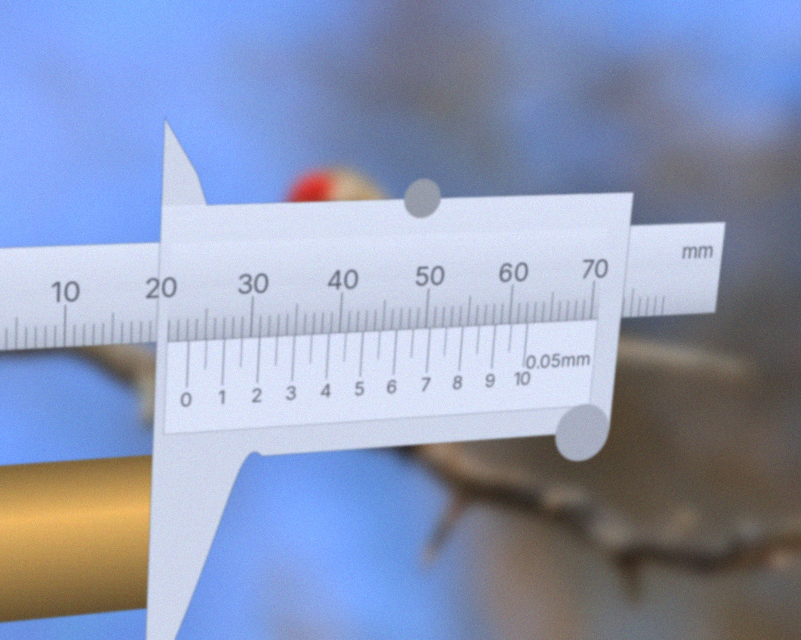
23.2 mm
